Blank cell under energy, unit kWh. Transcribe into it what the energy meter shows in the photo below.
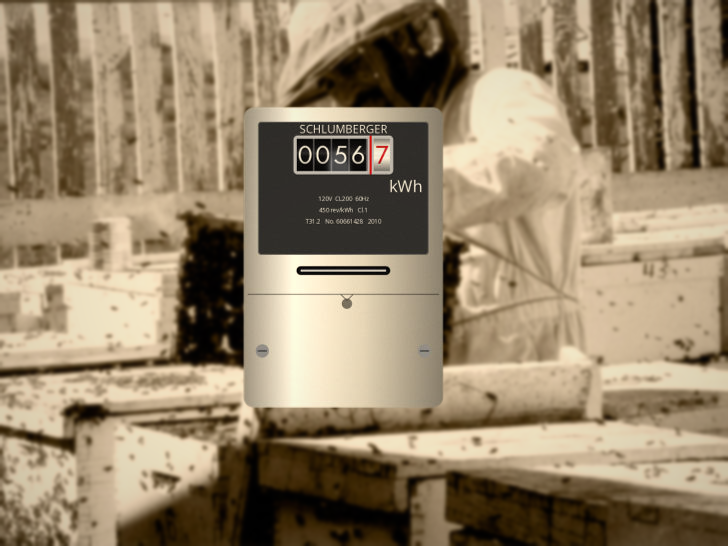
56.7 kWh
